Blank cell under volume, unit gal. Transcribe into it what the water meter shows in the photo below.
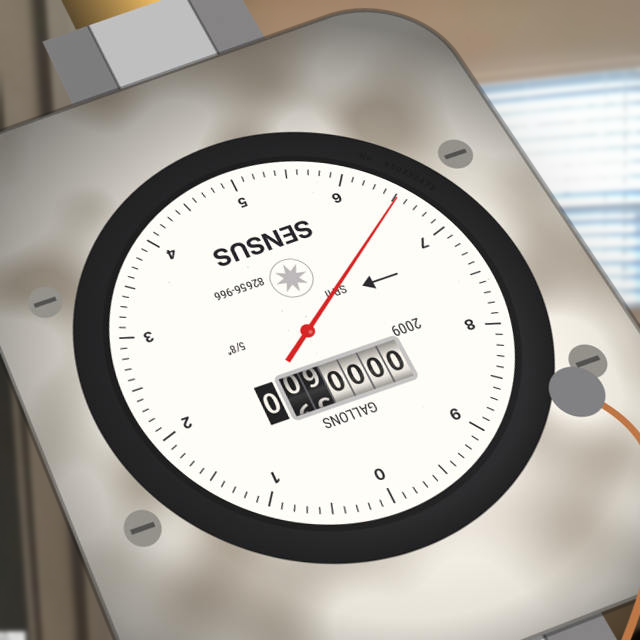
596.5 gal
